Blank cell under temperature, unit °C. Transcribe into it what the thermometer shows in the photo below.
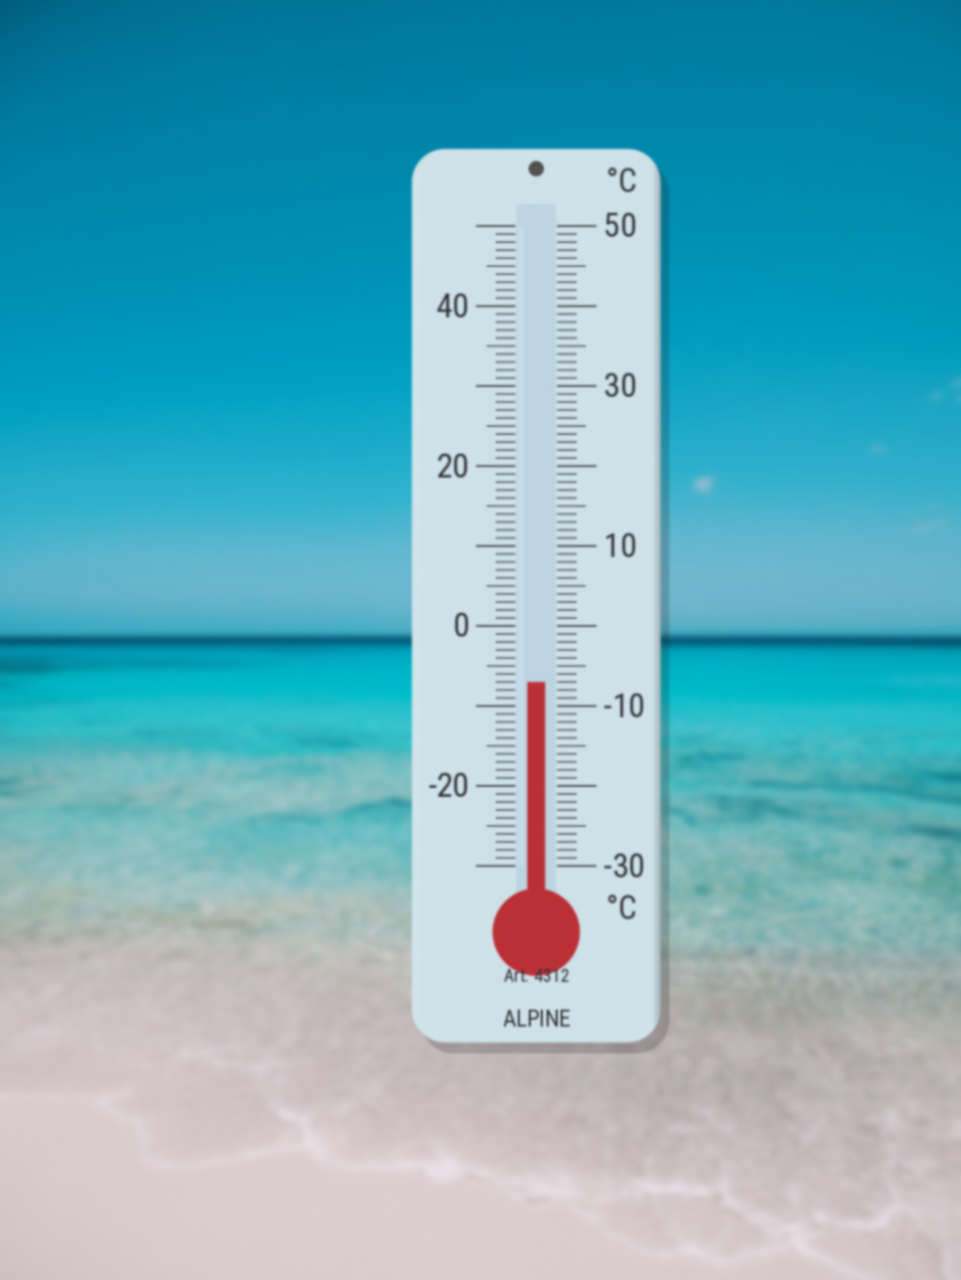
-7 °C
